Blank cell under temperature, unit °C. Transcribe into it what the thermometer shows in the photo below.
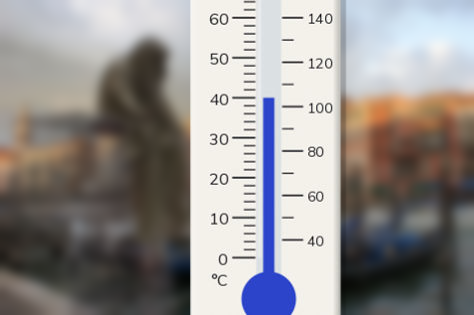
40 °C
